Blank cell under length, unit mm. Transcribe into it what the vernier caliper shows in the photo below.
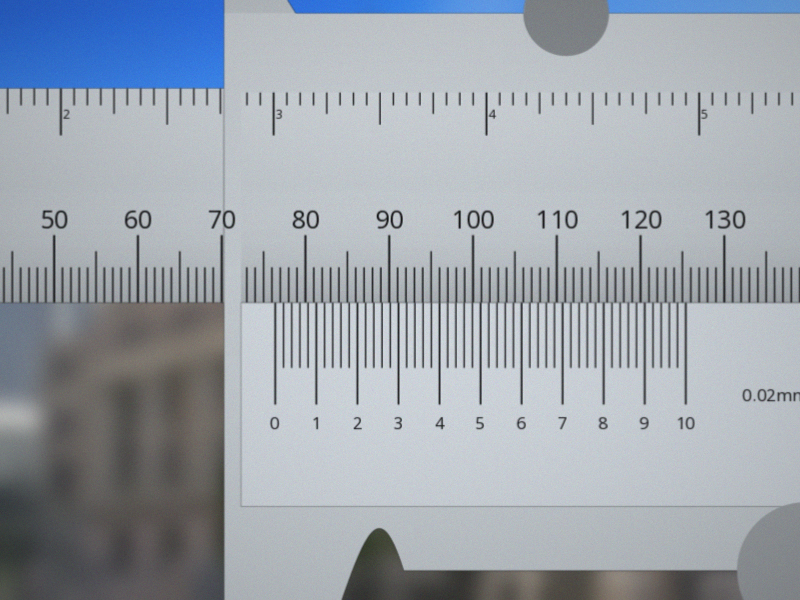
76.4 mm
